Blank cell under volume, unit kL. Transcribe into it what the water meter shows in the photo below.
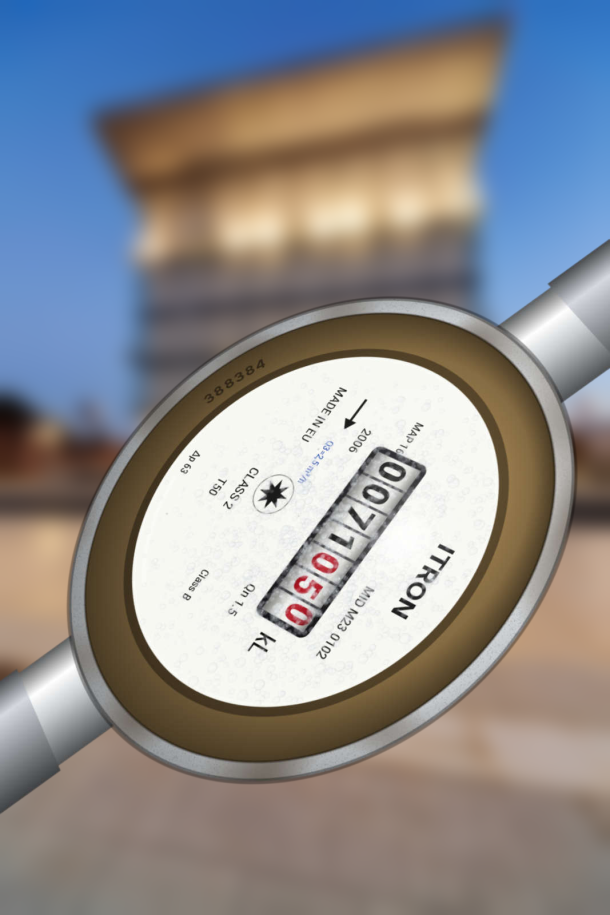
71.050 kL
